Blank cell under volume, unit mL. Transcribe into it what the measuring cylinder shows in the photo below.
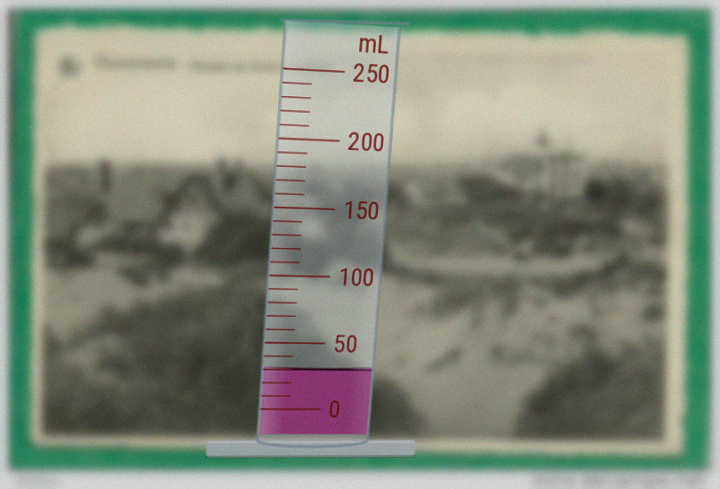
30 mL
